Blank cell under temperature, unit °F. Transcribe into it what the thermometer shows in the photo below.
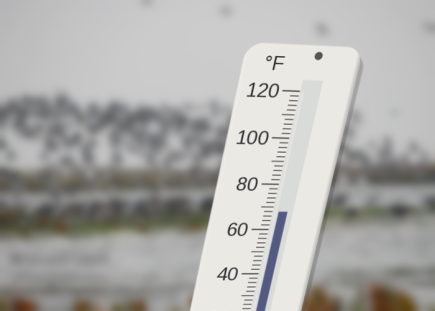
68 °F
